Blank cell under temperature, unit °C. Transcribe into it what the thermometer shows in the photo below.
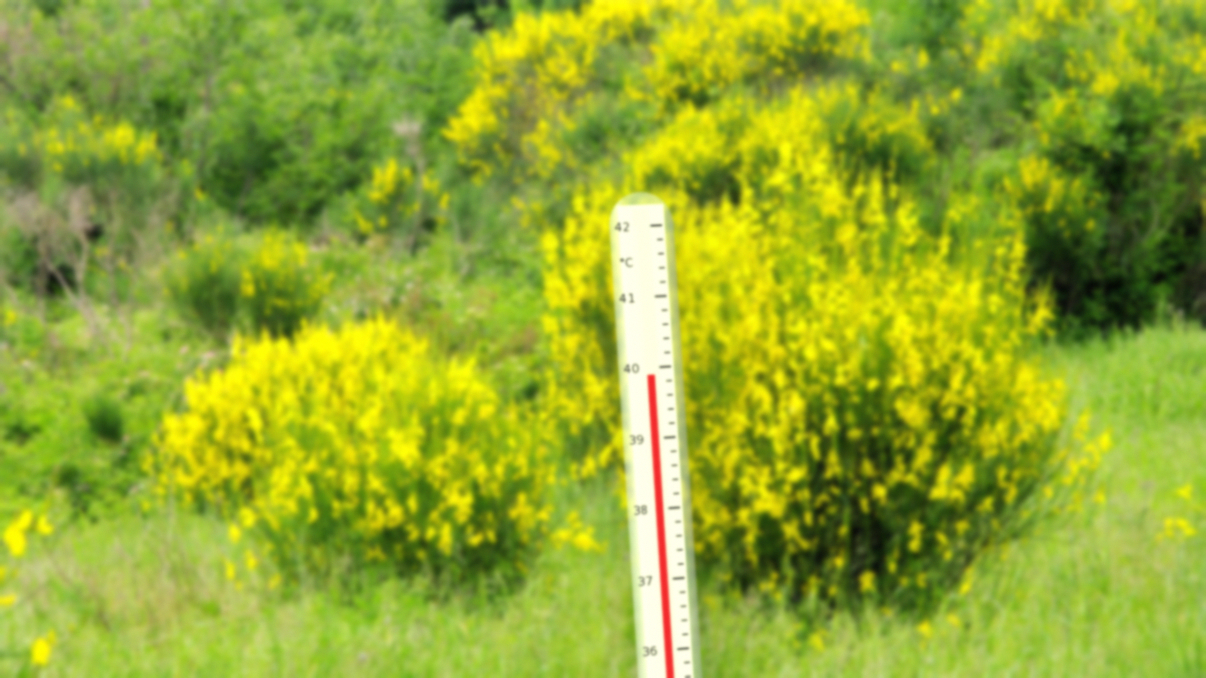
39.9 °C
